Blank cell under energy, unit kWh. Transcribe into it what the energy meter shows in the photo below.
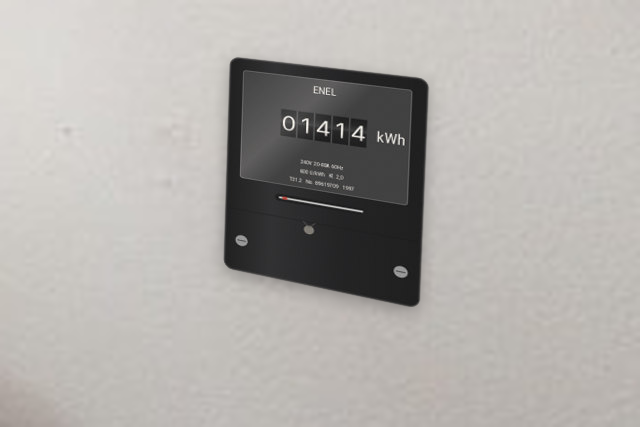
1414 kWh
